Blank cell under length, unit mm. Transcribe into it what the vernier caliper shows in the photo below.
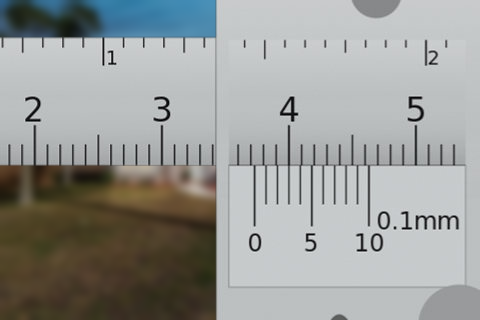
37.3 mm
